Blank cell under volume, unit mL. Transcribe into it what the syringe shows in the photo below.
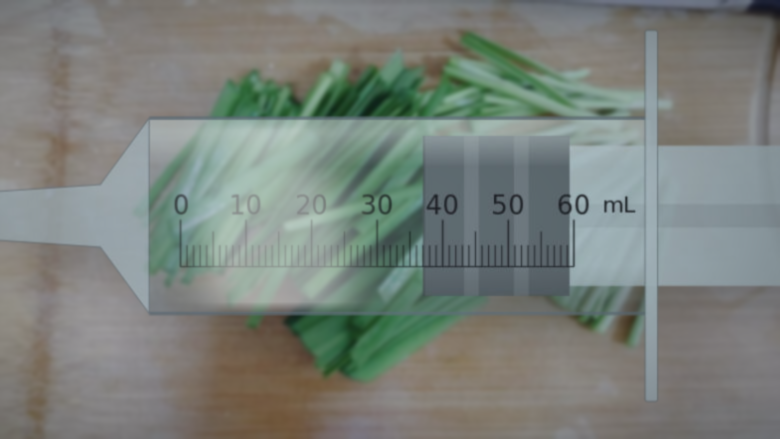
37 mL
